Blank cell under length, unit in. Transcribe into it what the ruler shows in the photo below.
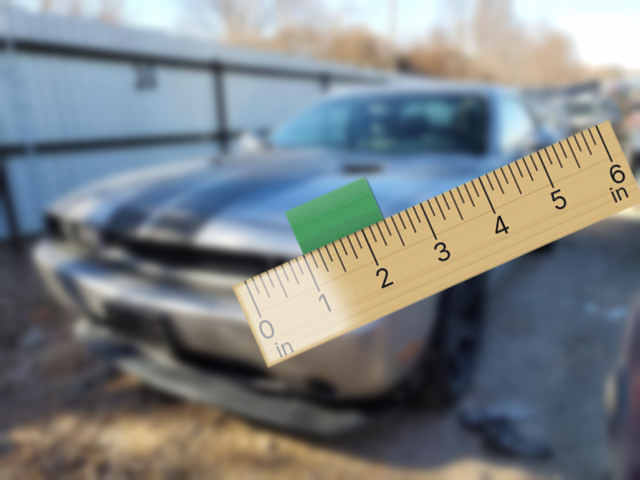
1.375 in
